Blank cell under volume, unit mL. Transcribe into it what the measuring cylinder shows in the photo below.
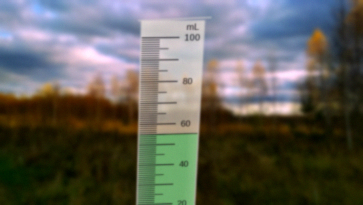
55 mL
